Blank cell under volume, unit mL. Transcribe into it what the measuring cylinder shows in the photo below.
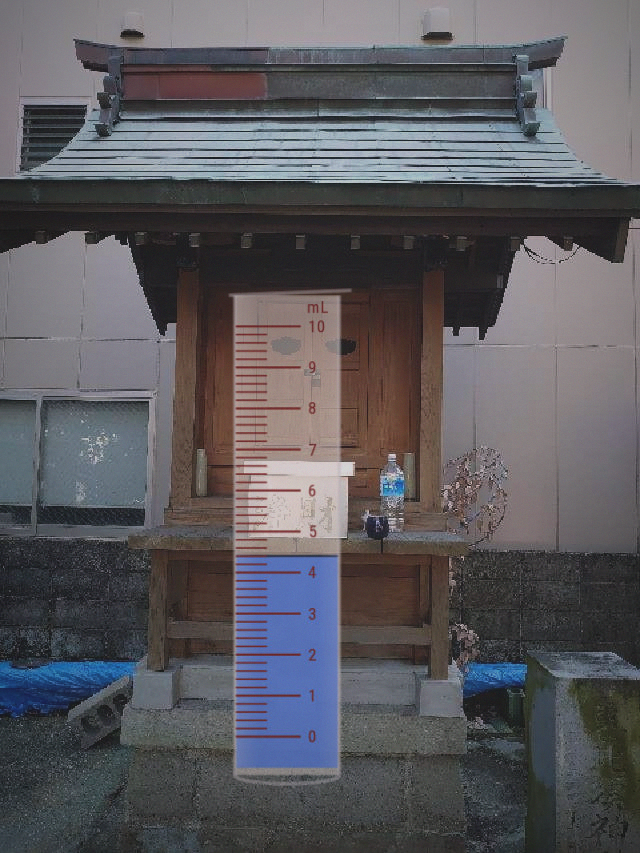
4.4 mL
